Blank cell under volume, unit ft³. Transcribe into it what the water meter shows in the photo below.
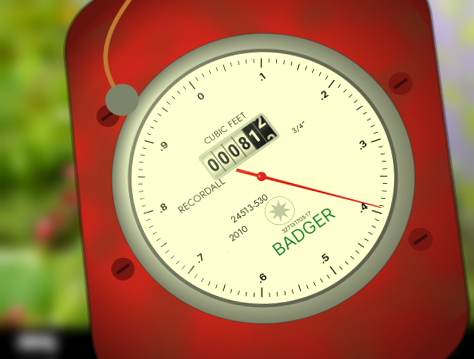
812.39 ft³
